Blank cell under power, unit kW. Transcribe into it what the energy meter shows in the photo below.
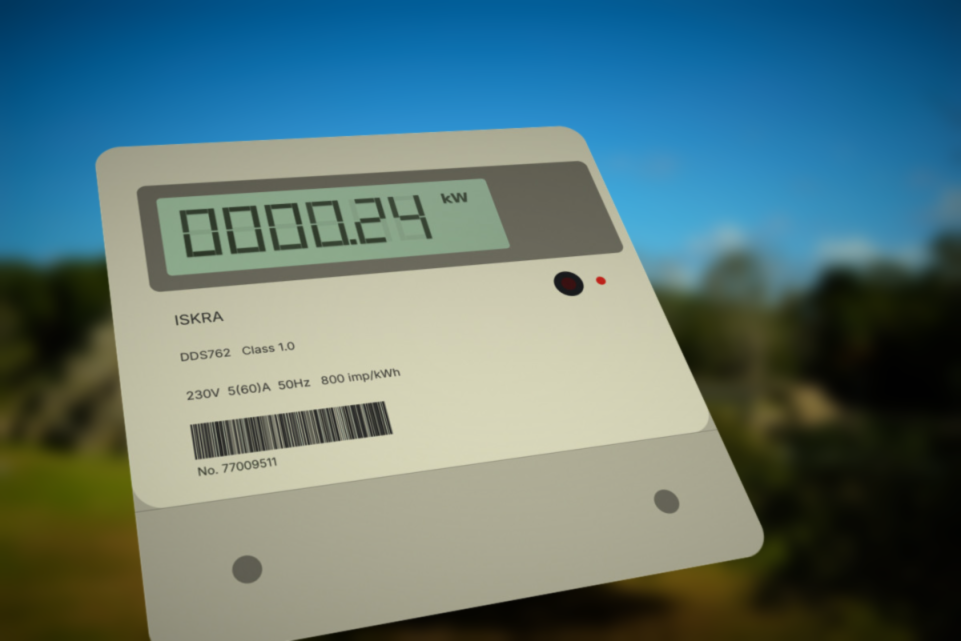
0.24 kW
